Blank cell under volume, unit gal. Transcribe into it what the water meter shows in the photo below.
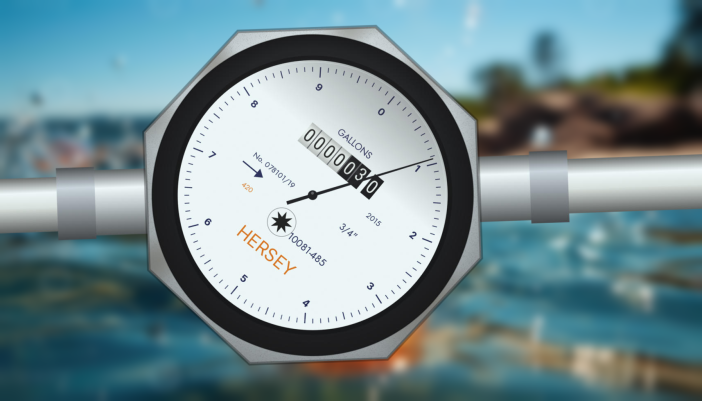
30.9 gal
